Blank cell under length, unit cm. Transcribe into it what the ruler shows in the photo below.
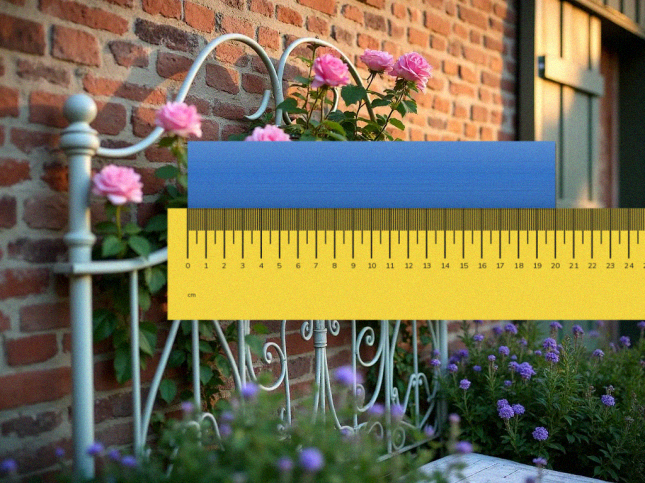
20 cm
